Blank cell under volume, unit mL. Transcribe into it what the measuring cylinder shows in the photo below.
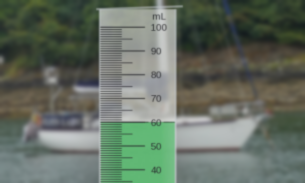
60 mL
